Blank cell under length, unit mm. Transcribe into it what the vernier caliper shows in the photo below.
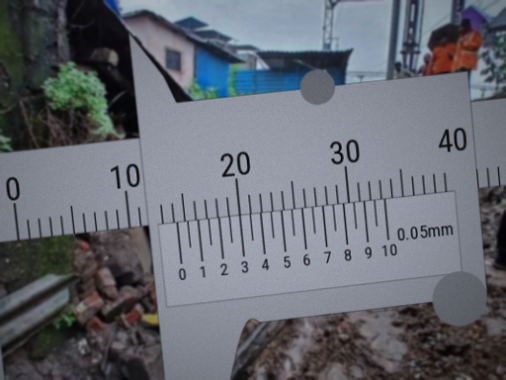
14.3 mm
